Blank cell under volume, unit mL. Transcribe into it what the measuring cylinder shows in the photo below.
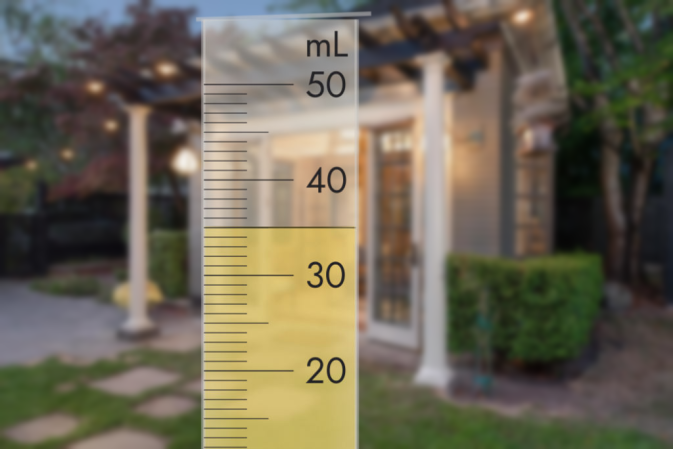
35 mL
